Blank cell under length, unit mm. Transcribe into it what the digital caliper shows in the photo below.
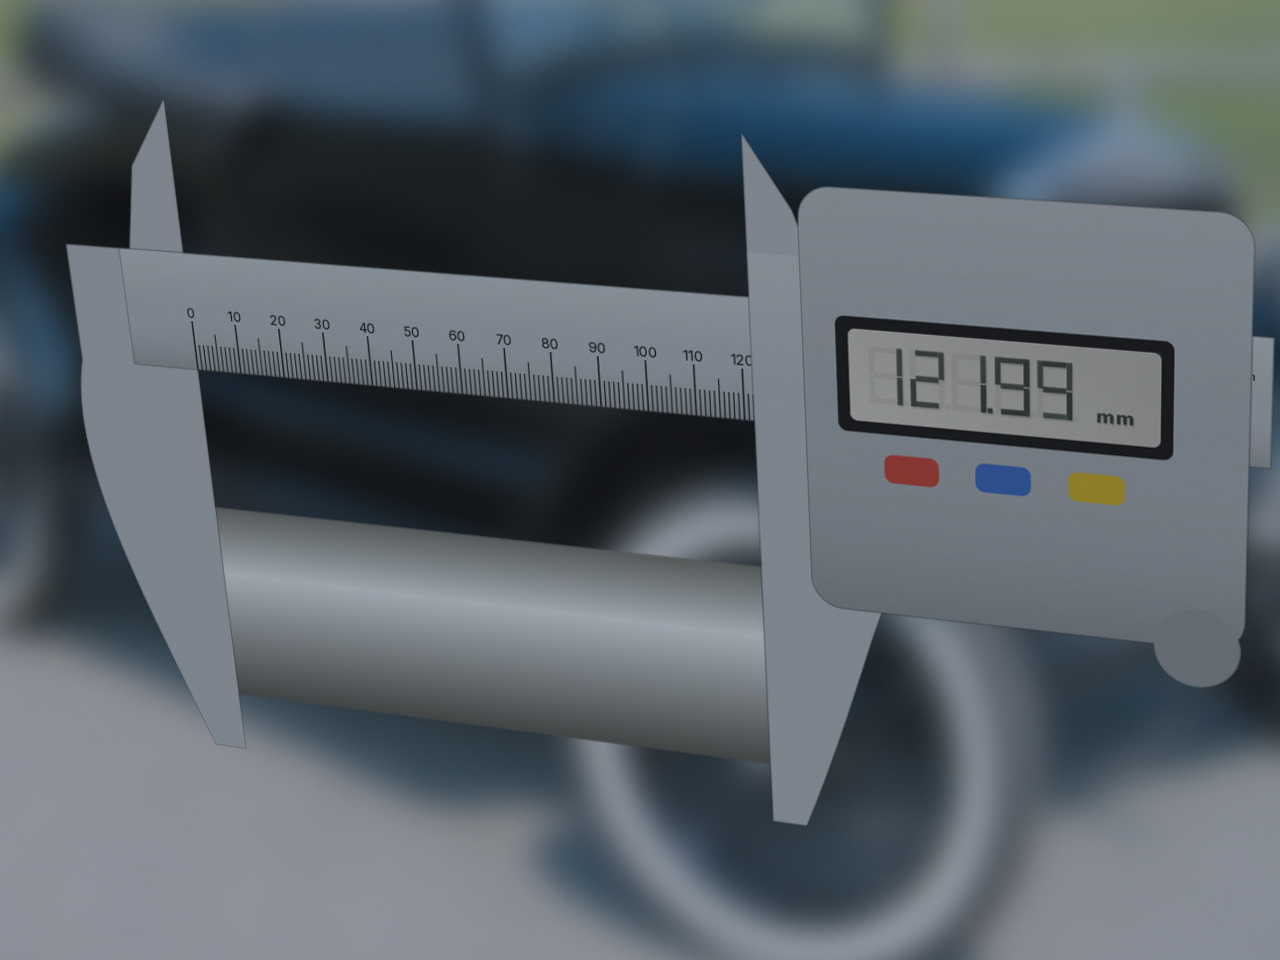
121.99 mm
